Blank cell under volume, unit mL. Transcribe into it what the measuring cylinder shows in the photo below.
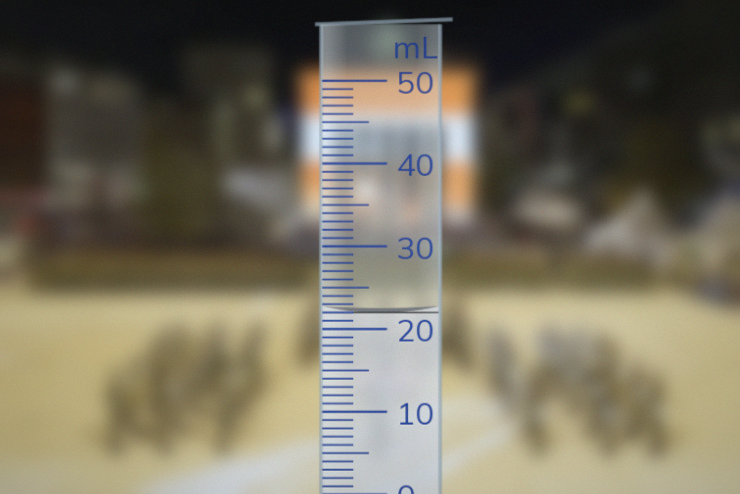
22 mL
